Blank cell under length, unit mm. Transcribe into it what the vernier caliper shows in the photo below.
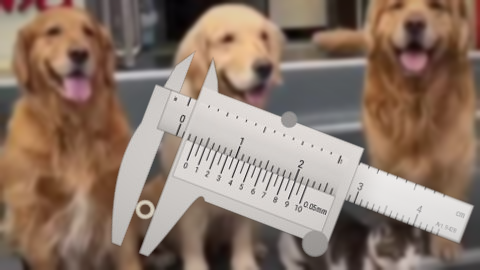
3.0 mm
